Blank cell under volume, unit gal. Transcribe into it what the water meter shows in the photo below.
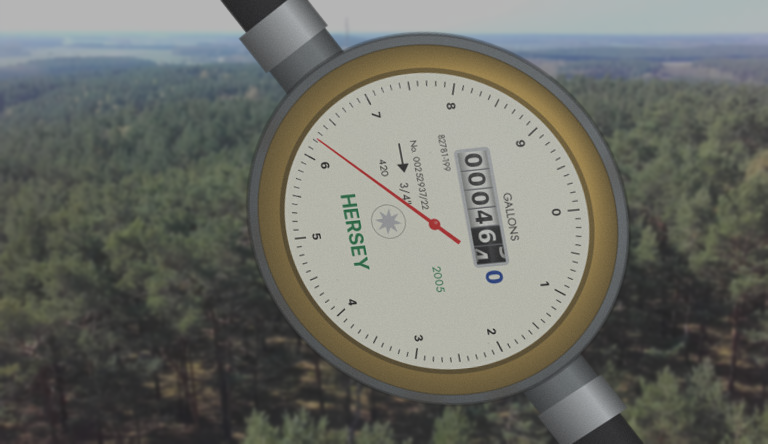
4636.2 gal
